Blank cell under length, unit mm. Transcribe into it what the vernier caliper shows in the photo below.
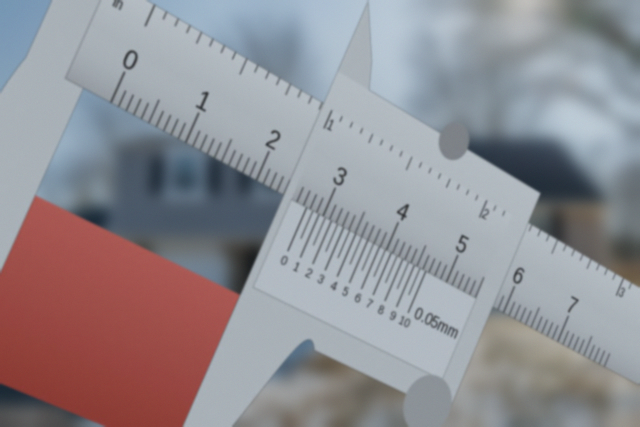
27.5 mm
